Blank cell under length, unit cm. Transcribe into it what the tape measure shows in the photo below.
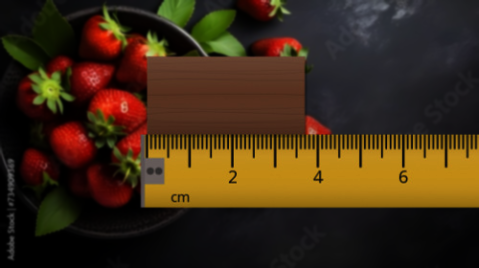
3.7 cm
